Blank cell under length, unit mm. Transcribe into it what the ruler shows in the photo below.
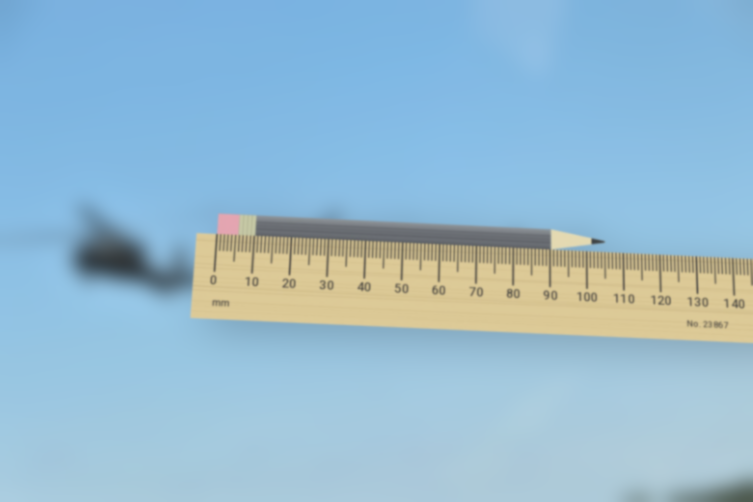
105 mm
